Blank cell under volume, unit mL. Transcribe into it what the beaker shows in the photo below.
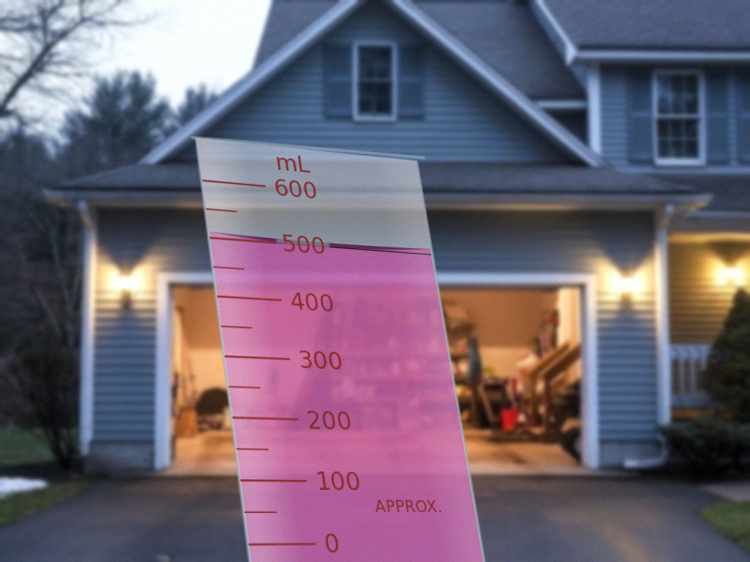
500 mL
